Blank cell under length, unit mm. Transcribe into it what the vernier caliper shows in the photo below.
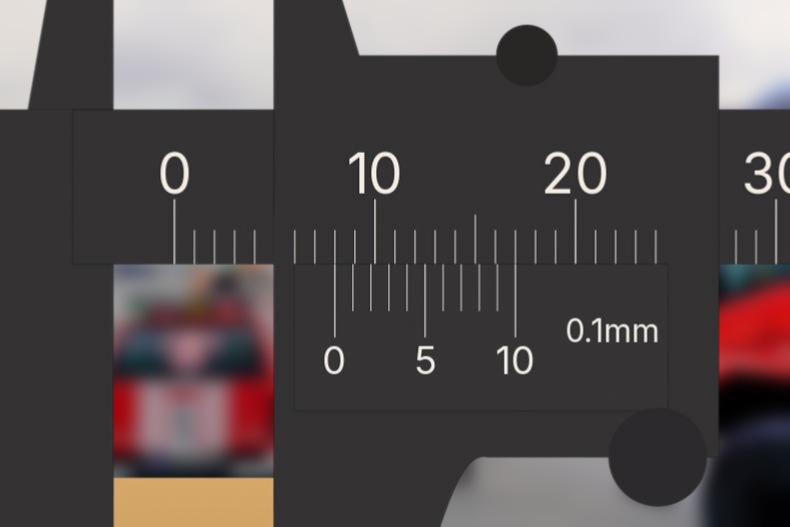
8.0 mm
